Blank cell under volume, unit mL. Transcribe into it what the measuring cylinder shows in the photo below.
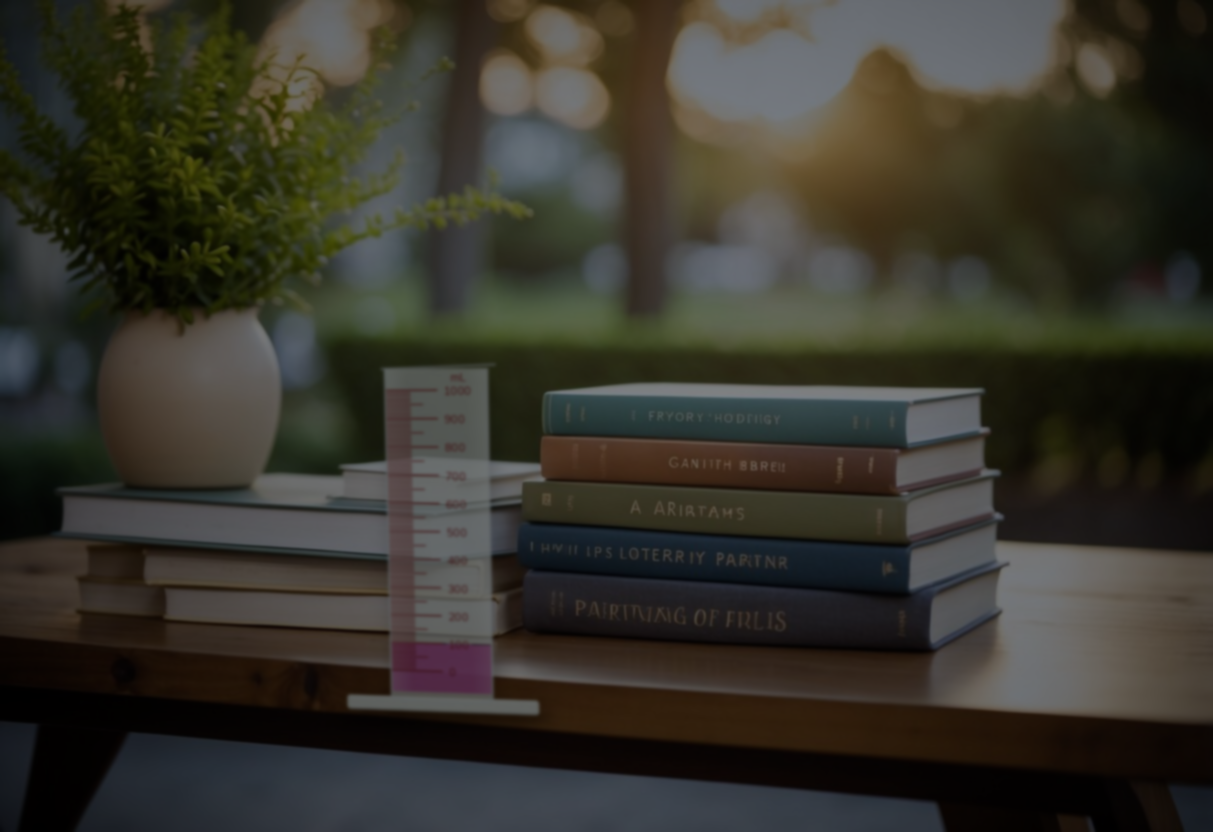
100 mL
